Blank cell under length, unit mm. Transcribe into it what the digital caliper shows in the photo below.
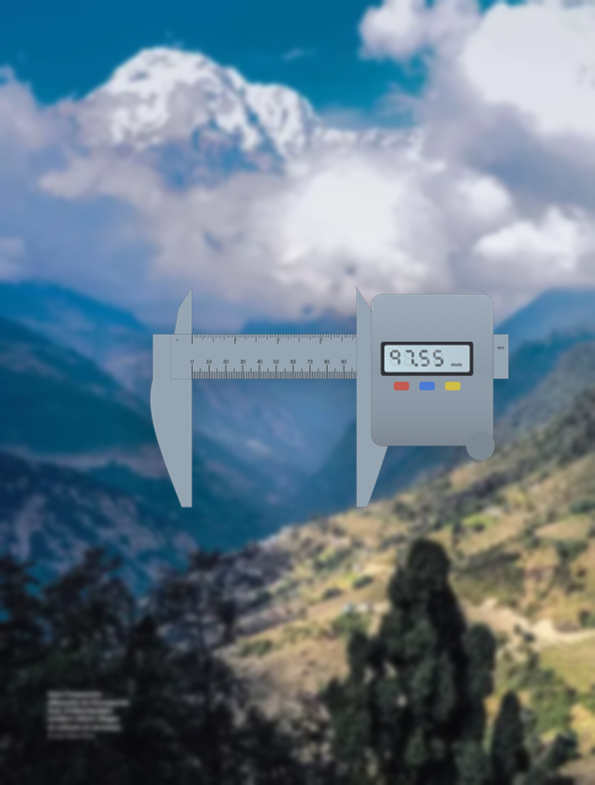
97.55 mm
